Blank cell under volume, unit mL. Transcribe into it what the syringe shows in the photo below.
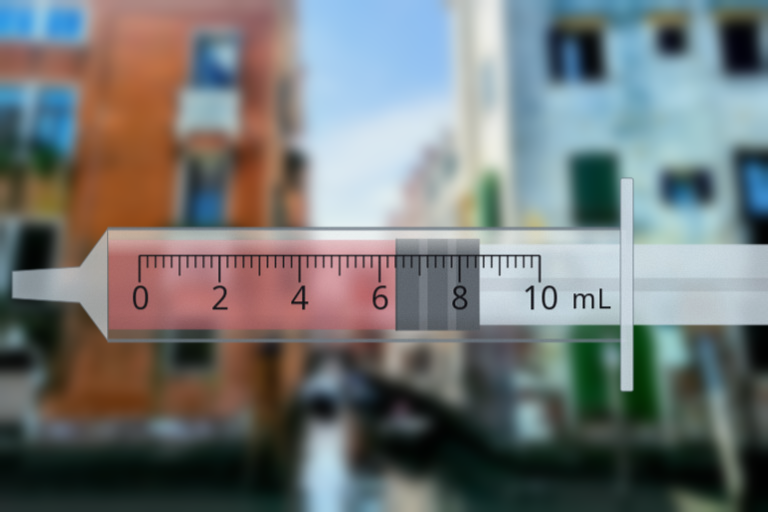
6.4 mL
